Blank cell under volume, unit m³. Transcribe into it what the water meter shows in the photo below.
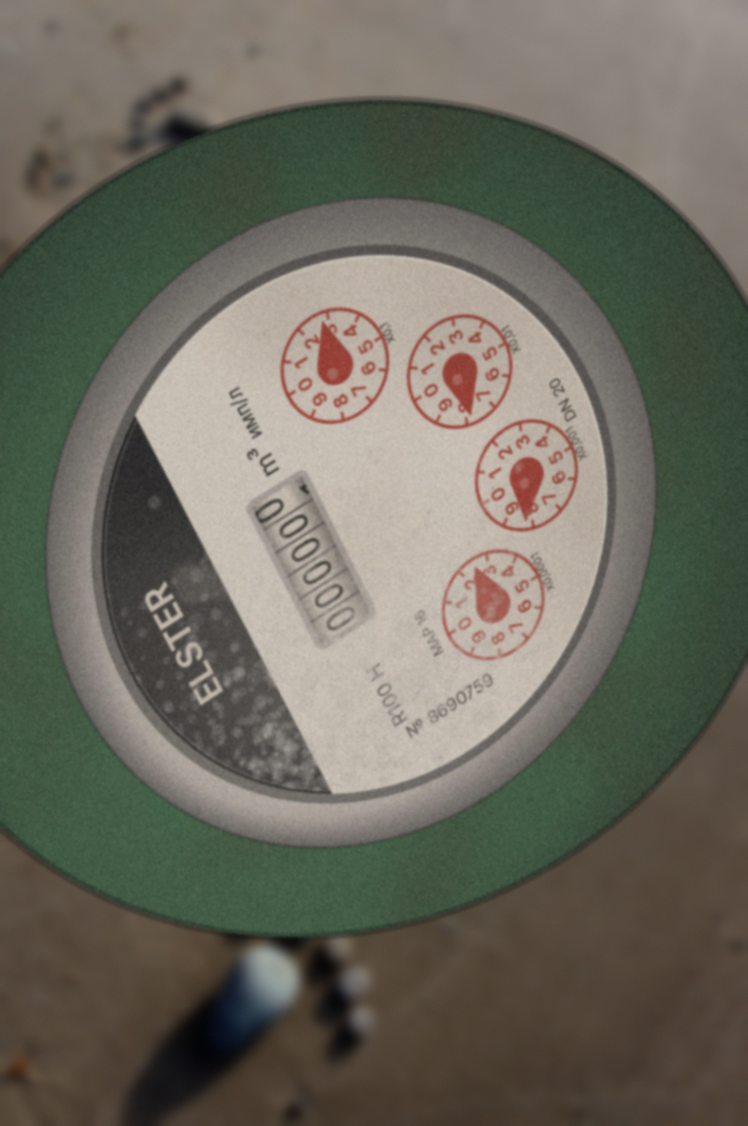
0.2782 m³
